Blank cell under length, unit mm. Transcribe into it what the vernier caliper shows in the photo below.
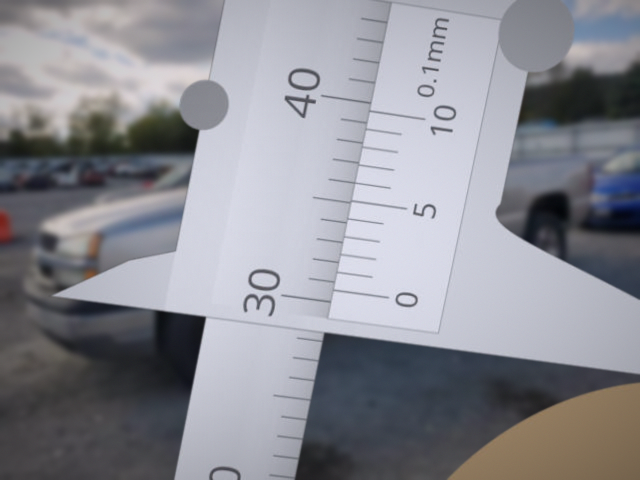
30.6 mm
